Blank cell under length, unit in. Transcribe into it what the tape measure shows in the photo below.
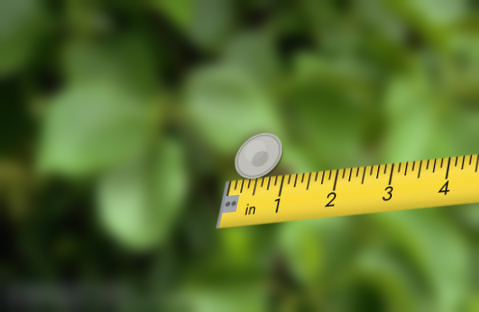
0.875 in
